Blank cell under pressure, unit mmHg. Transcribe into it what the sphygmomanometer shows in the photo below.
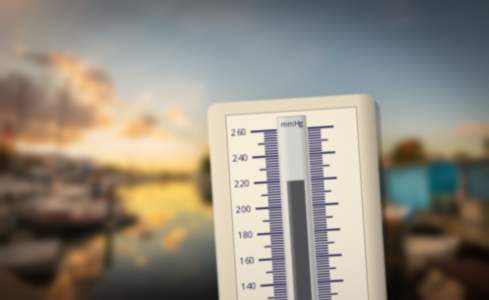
220 mmHg
